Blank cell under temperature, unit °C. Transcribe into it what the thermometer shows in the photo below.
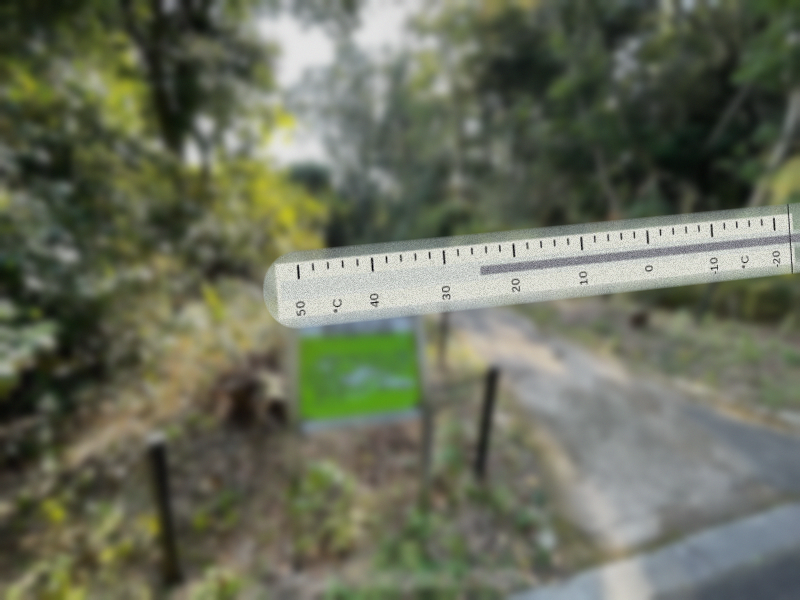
25 °C
